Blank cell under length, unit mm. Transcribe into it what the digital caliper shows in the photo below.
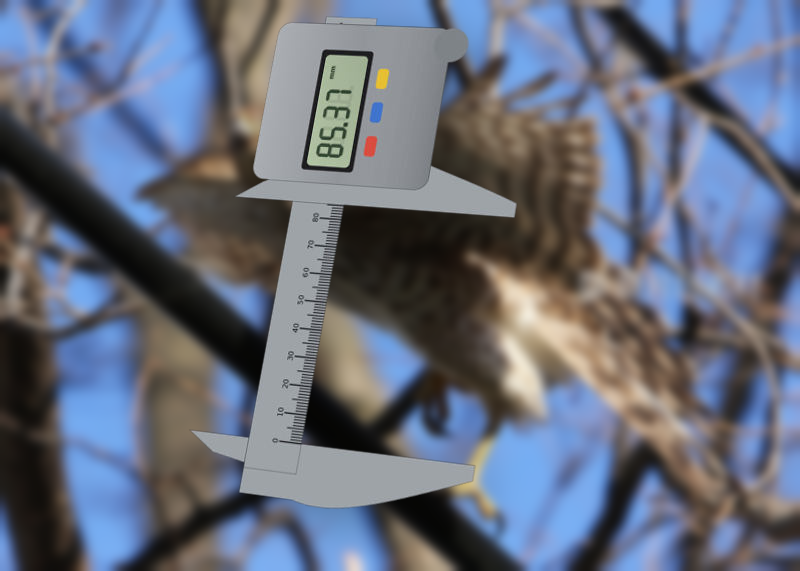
85.37 mm
